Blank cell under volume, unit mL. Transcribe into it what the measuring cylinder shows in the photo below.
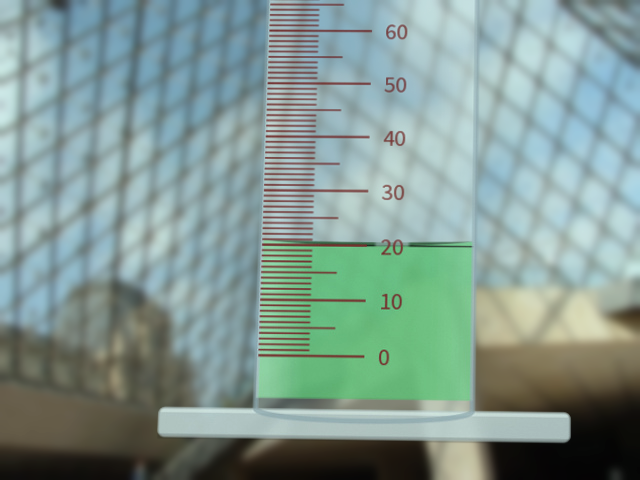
20 mL
